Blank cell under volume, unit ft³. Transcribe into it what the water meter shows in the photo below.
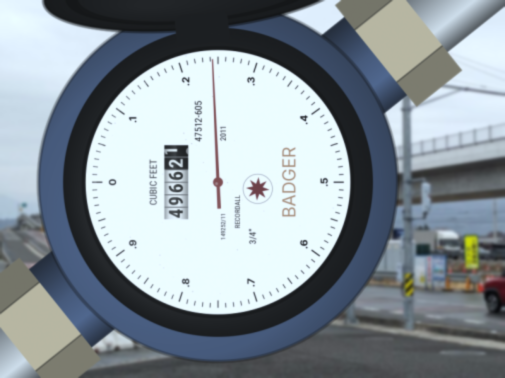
496621.24 ft³
